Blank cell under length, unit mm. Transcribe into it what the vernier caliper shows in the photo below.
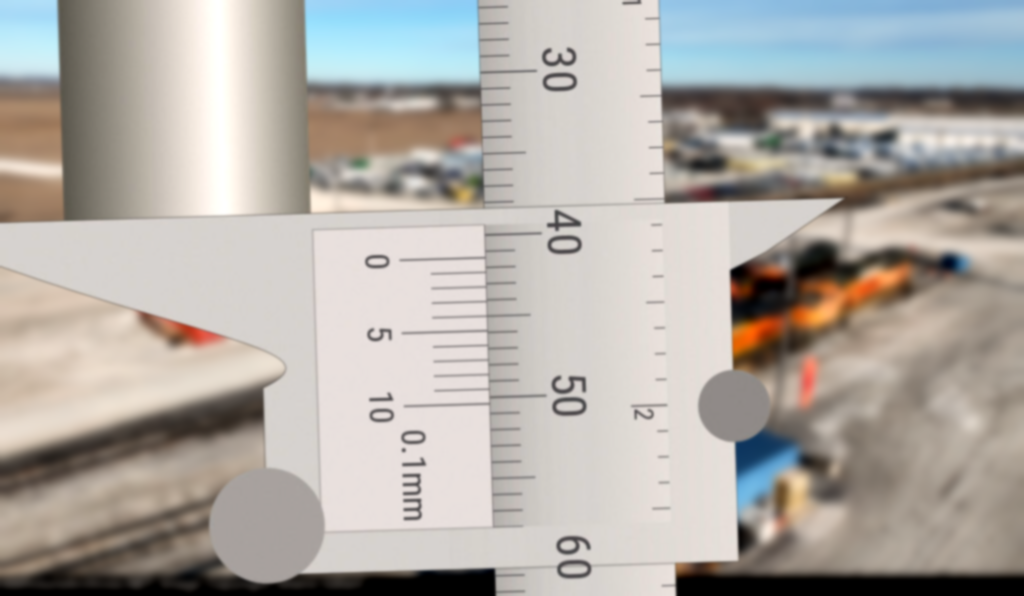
41.4 mm
